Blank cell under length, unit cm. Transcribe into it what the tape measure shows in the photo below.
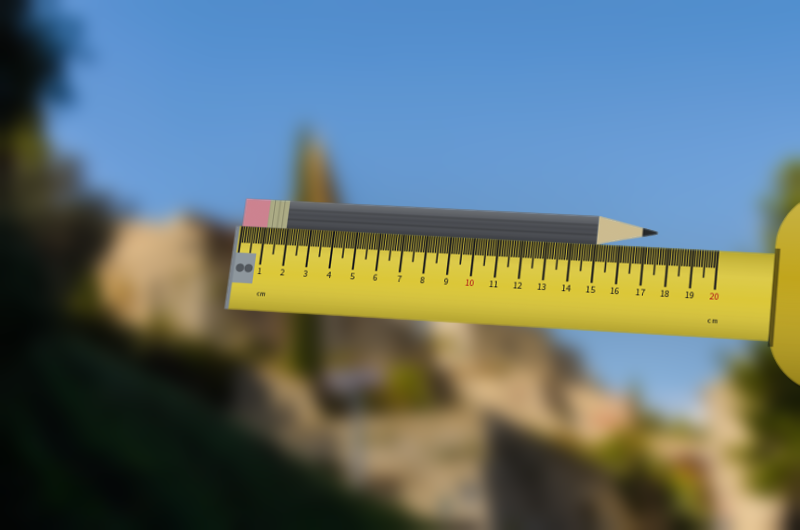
17.5 cm
